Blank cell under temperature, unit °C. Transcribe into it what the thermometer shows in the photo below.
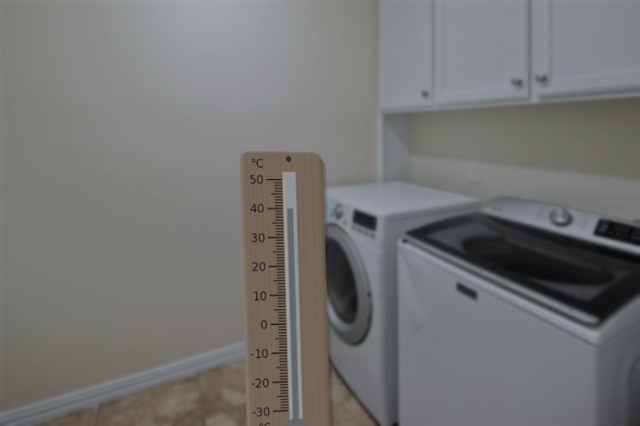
40 °C
